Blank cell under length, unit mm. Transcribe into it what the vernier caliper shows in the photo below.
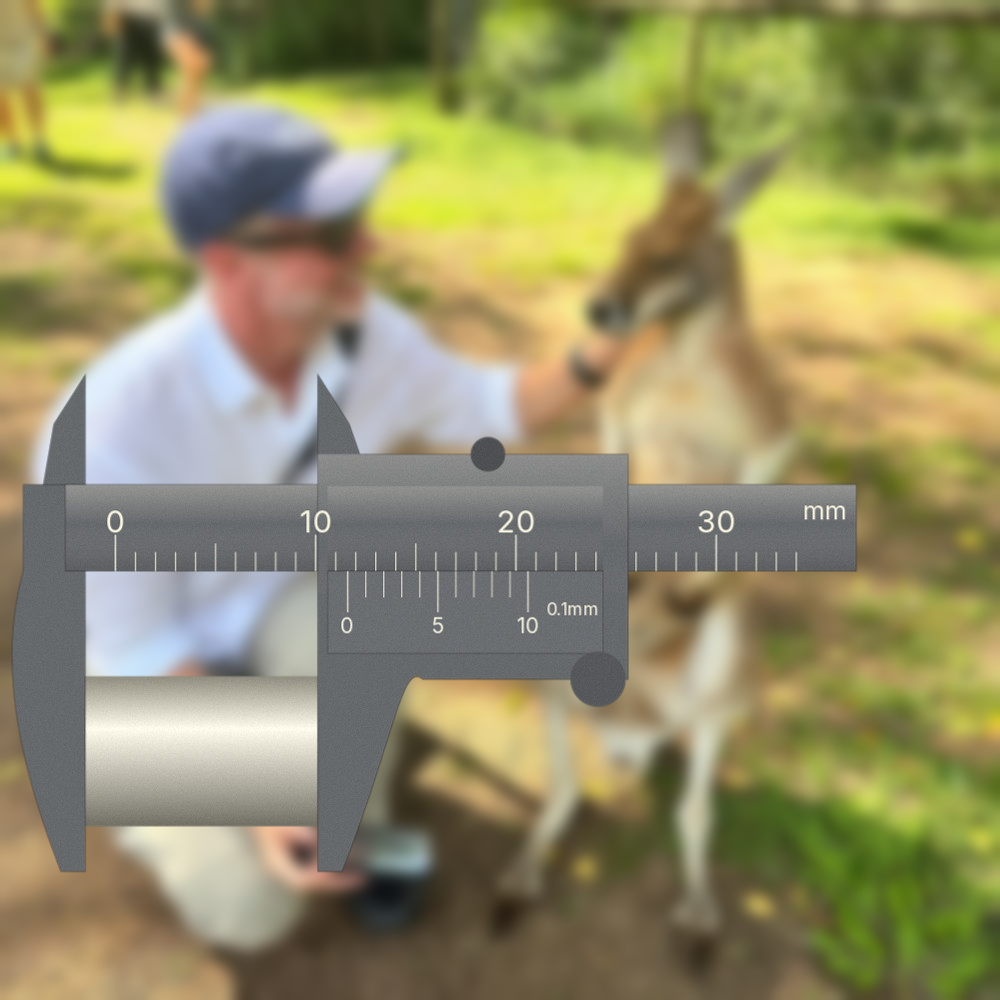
11.6 mm
